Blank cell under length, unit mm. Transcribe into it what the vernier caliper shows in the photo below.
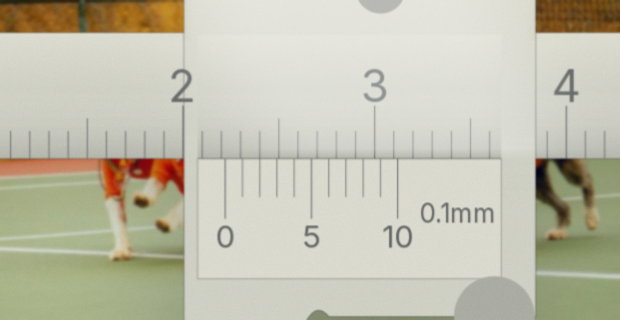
22.2 mm
